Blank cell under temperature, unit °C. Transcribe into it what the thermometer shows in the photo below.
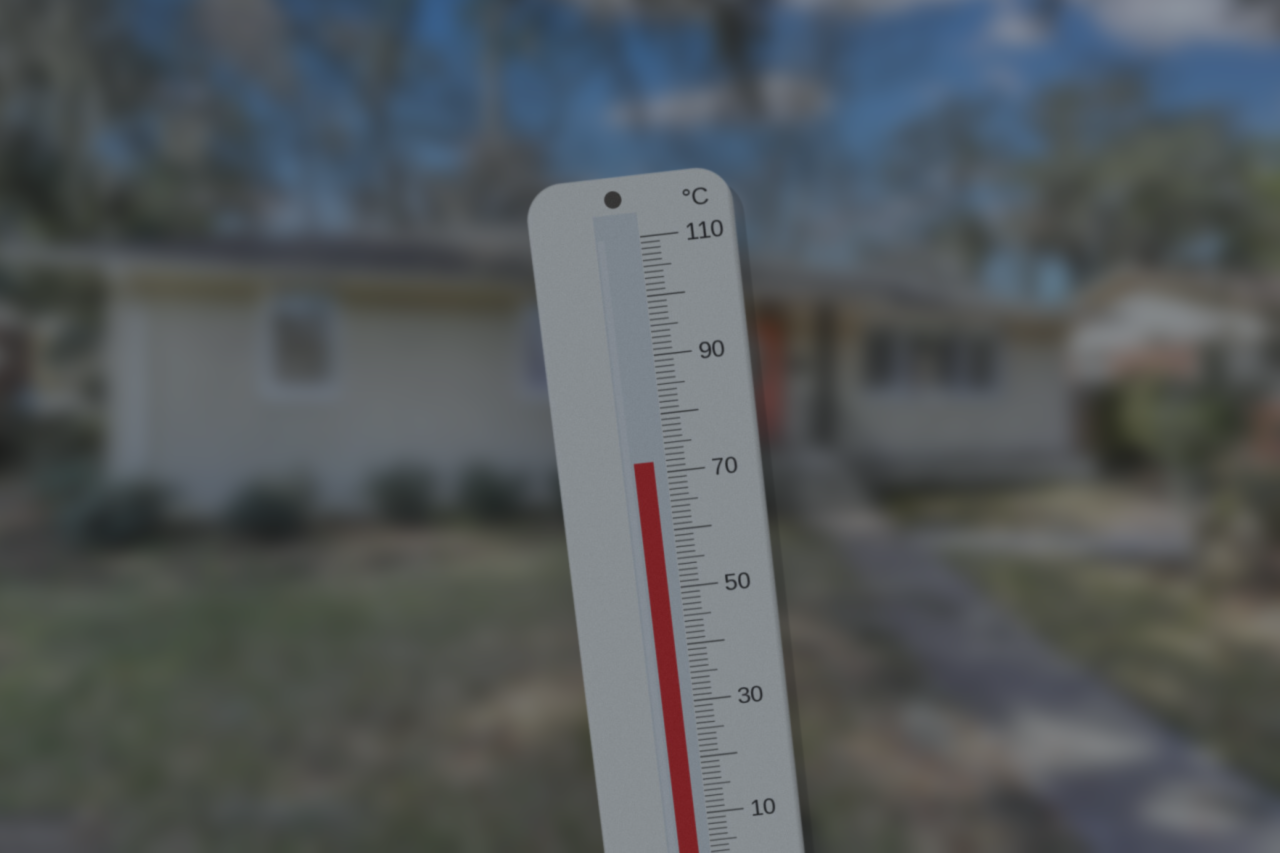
72 °C
